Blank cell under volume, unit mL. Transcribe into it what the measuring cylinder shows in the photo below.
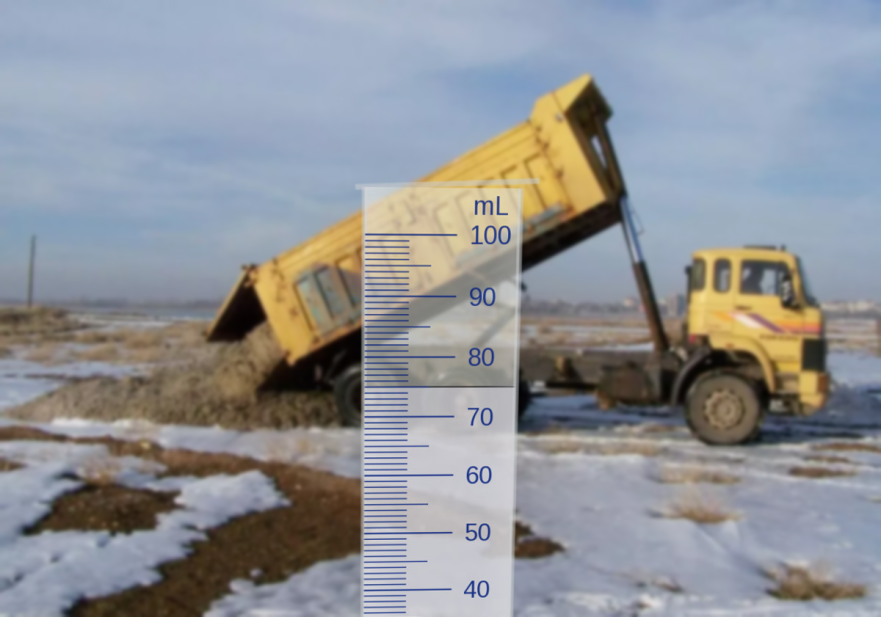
75 mL
